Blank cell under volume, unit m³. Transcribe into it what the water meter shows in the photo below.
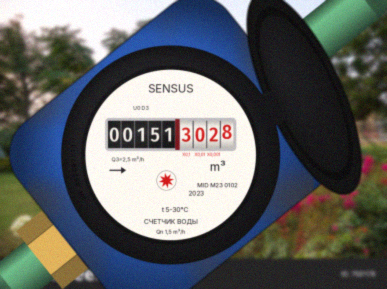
151.3028 m³
